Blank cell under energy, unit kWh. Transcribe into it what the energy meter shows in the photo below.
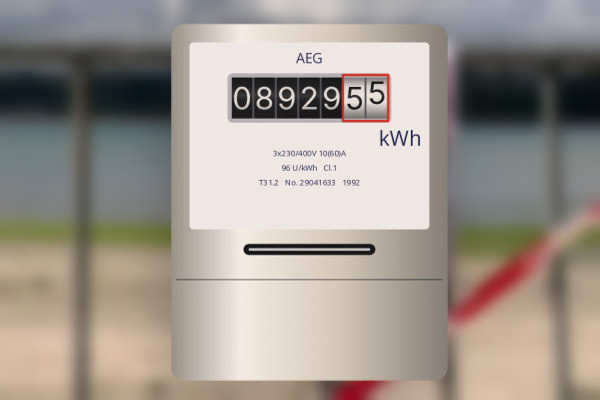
8929.55 kWh
